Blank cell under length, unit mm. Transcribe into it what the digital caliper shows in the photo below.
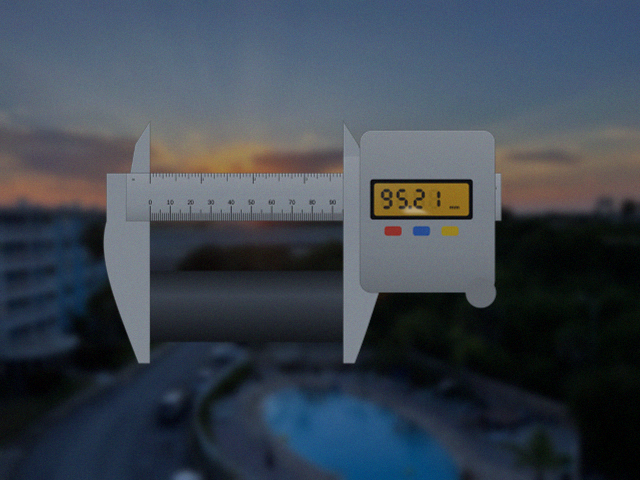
95.21 mm
